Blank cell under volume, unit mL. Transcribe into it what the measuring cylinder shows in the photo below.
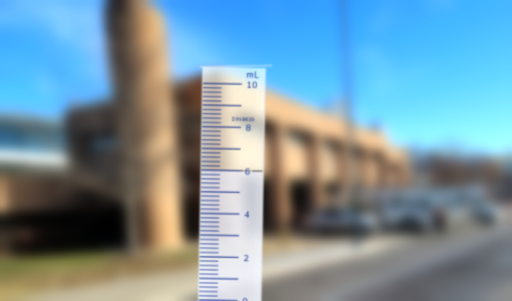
6 mL
